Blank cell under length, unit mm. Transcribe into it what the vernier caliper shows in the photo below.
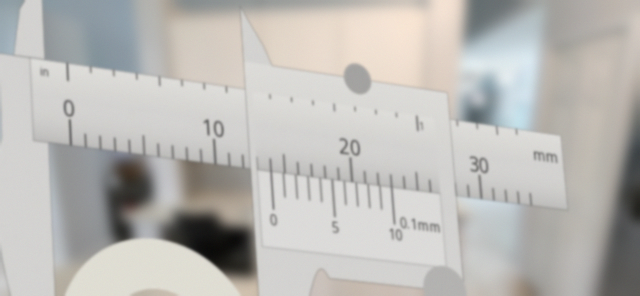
14.0 mm
